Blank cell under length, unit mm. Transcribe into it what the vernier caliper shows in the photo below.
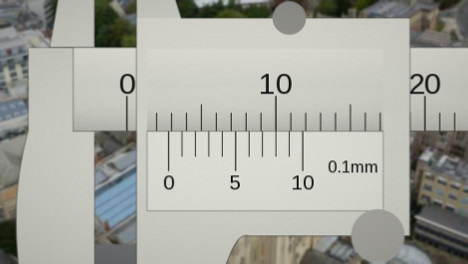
2.8 mm
